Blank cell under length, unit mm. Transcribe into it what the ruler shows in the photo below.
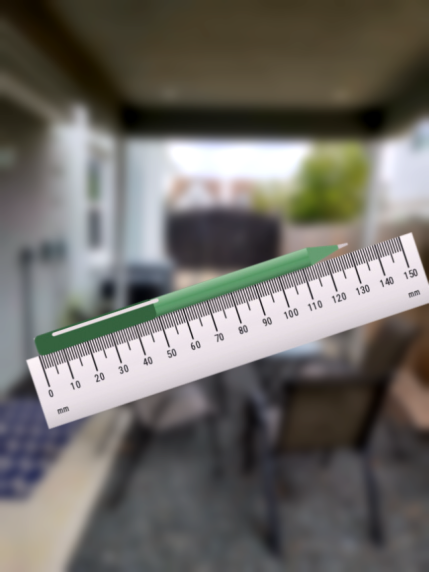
130 mm
